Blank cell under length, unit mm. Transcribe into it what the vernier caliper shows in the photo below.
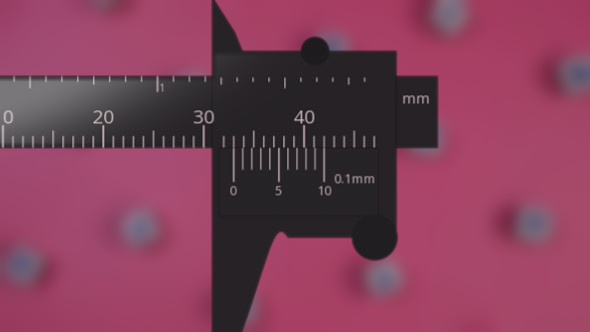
33.0 mm
